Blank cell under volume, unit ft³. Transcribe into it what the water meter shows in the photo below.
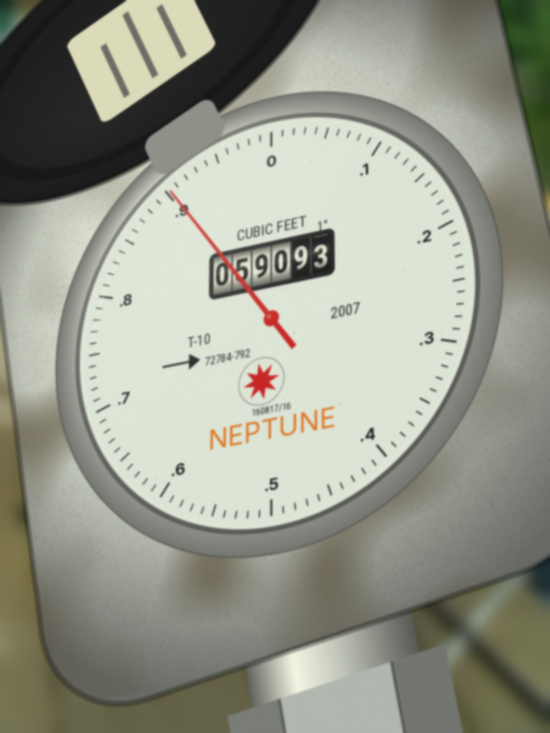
59092.90 ft³
